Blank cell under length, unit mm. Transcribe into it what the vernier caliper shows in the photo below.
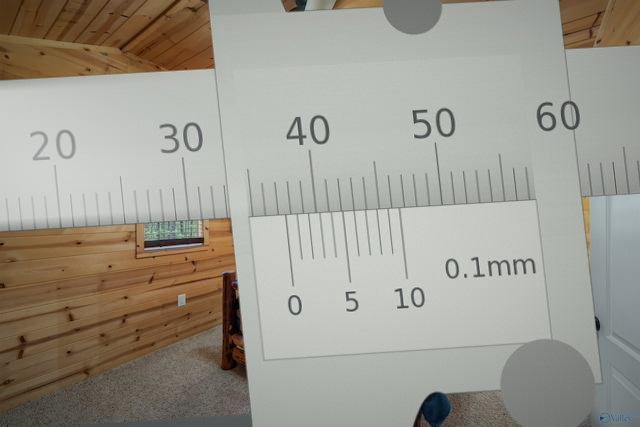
37.6 mm
